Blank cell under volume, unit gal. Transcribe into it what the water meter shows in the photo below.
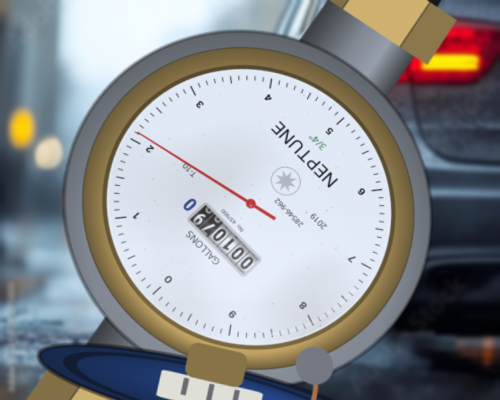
10792.1 gal
